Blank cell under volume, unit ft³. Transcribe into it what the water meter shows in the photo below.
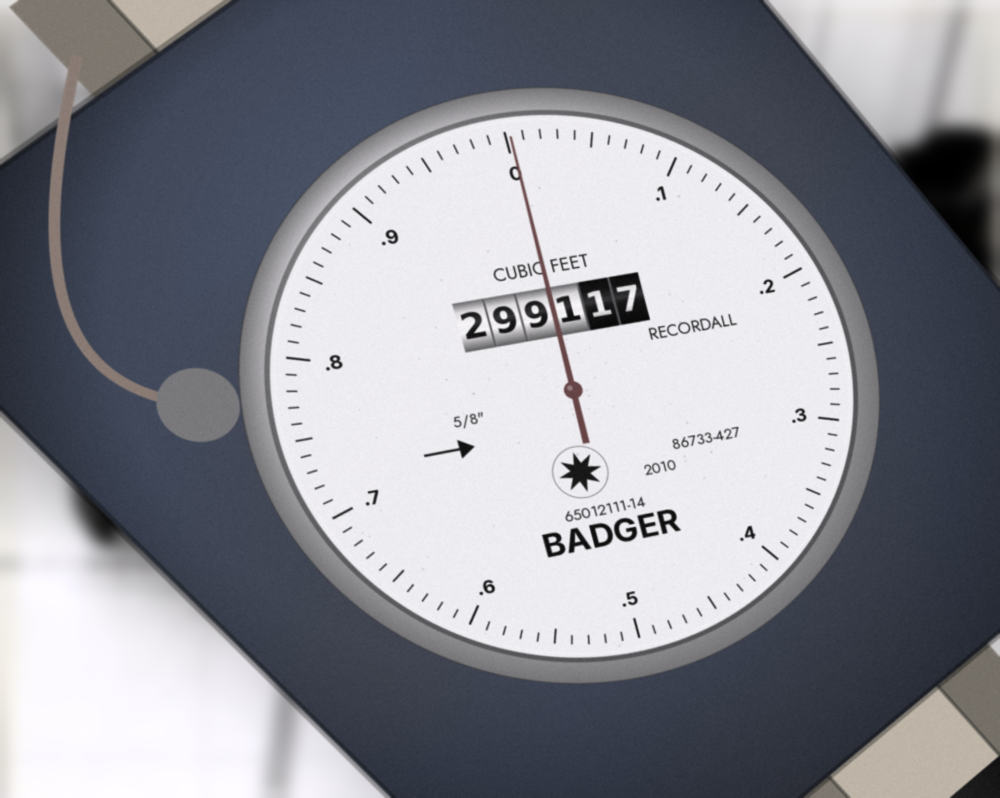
299117.00 ft³
